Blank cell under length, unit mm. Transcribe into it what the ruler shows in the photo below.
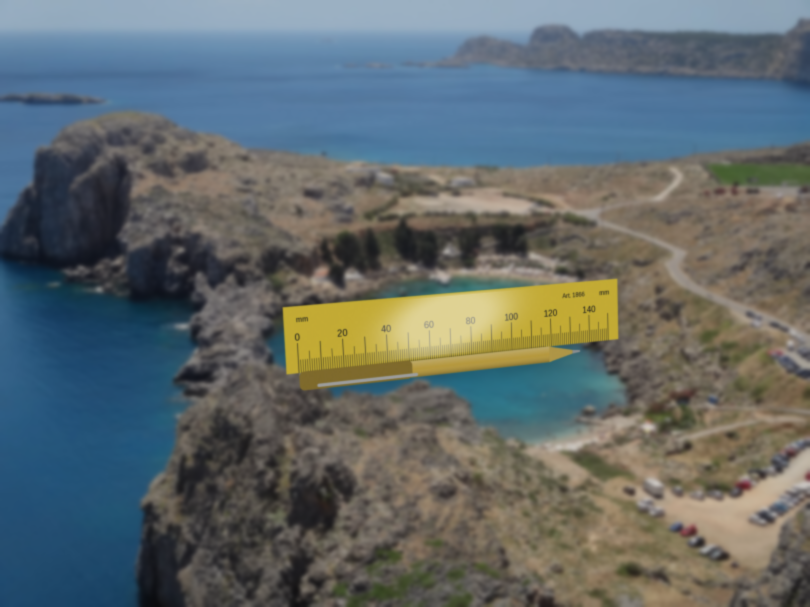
135 mm
